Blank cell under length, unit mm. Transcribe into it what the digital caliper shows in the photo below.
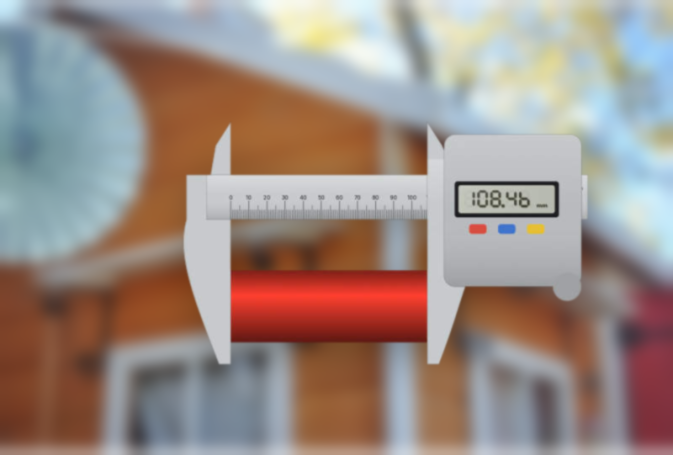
108.46 mm
